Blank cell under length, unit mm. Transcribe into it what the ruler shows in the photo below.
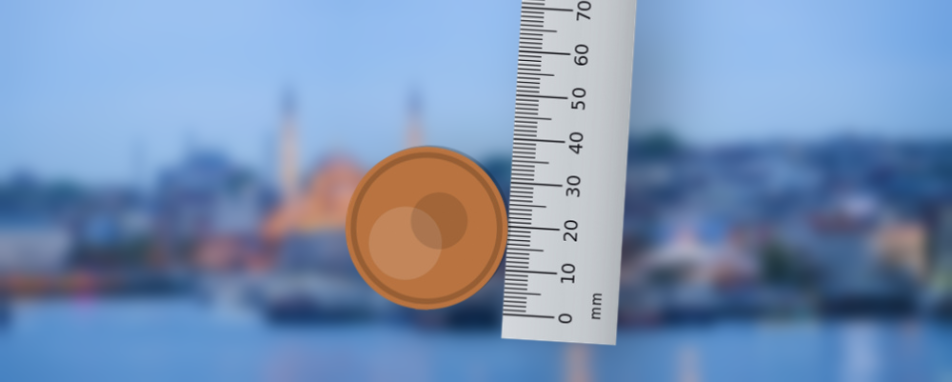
37 mm
